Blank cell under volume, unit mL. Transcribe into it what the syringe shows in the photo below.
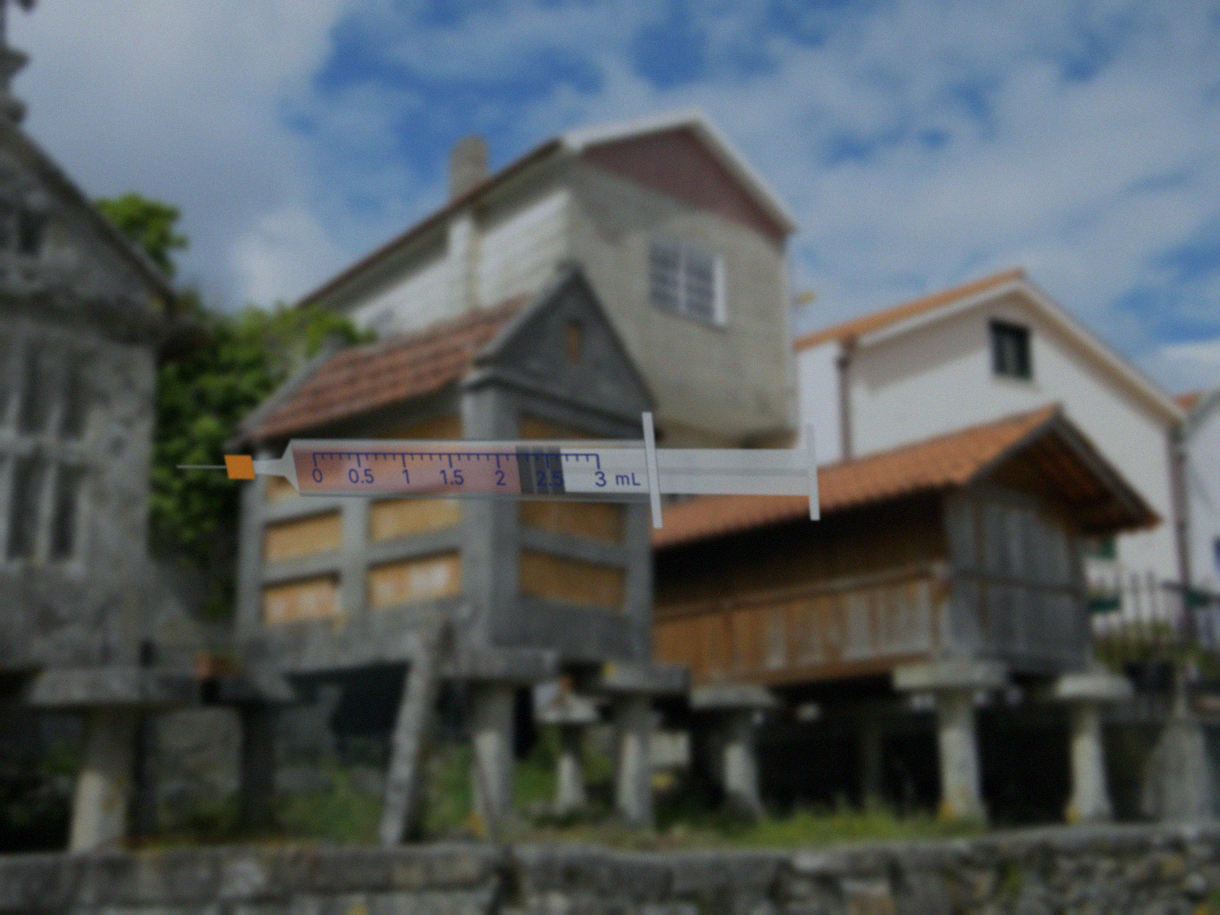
2.2 mL
